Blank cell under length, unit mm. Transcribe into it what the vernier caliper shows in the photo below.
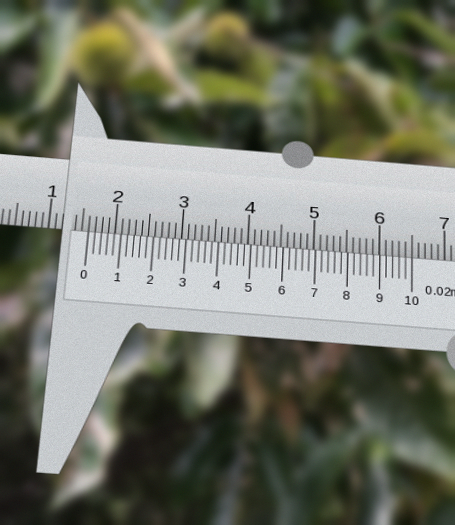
16.0 mm
